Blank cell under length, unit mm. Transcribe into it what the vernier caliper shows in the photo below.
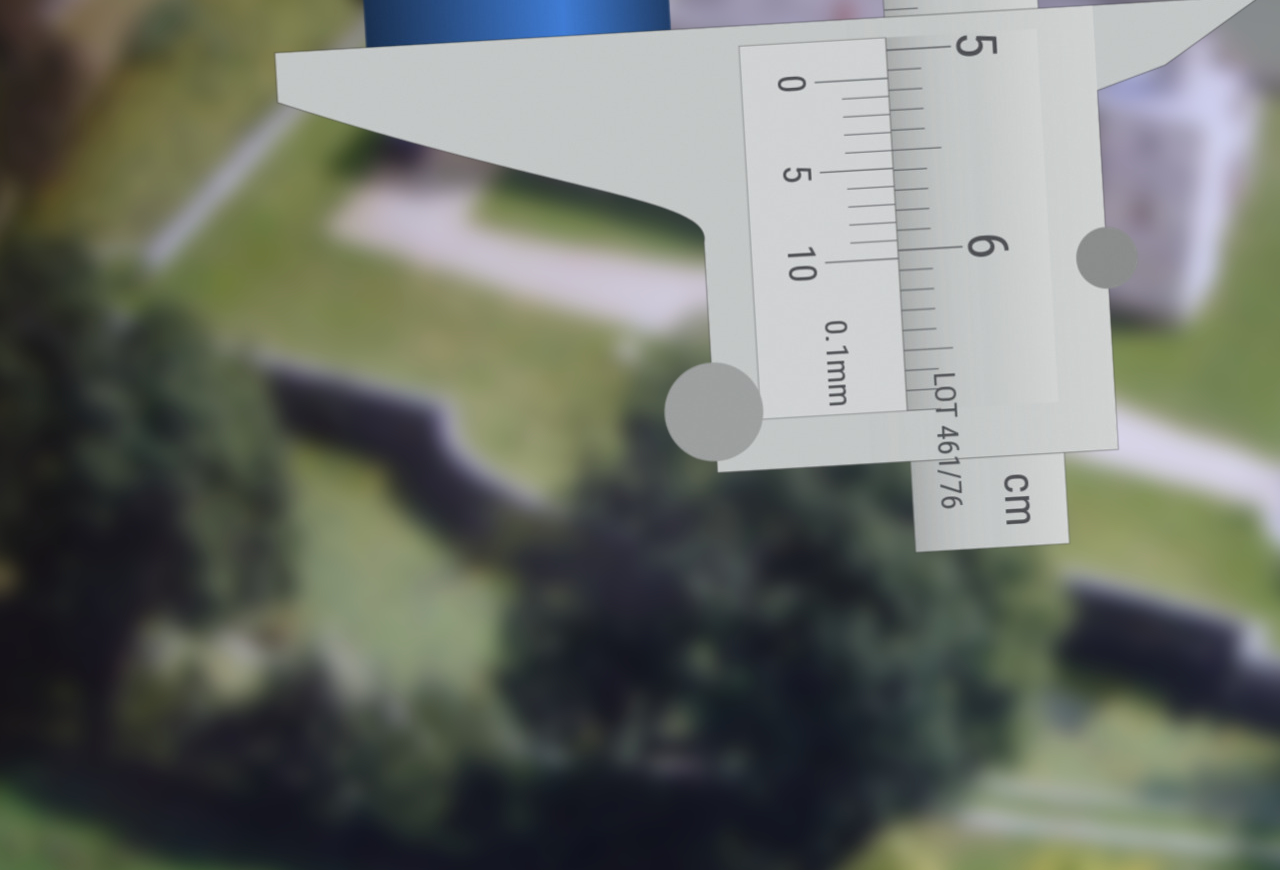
51.4 mm
